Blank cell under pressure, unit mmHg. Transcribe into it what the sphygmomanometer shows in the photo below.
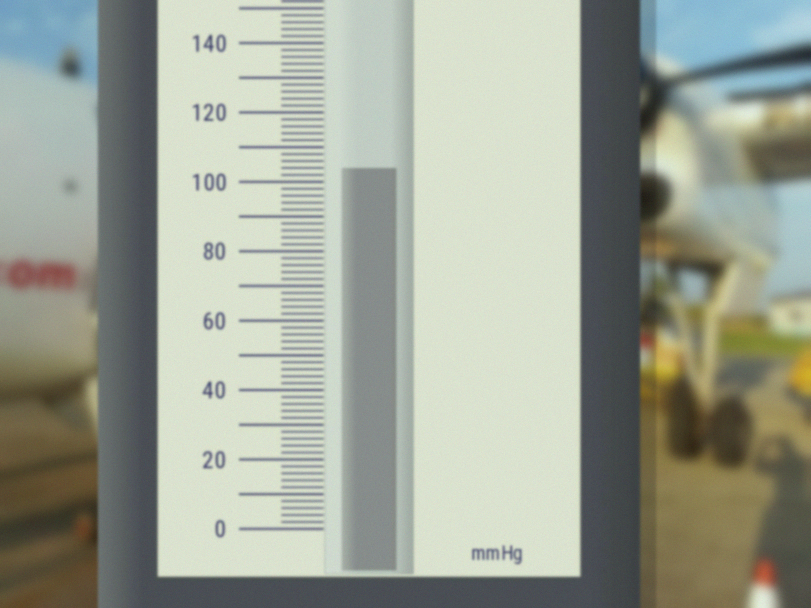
104 mmHg
